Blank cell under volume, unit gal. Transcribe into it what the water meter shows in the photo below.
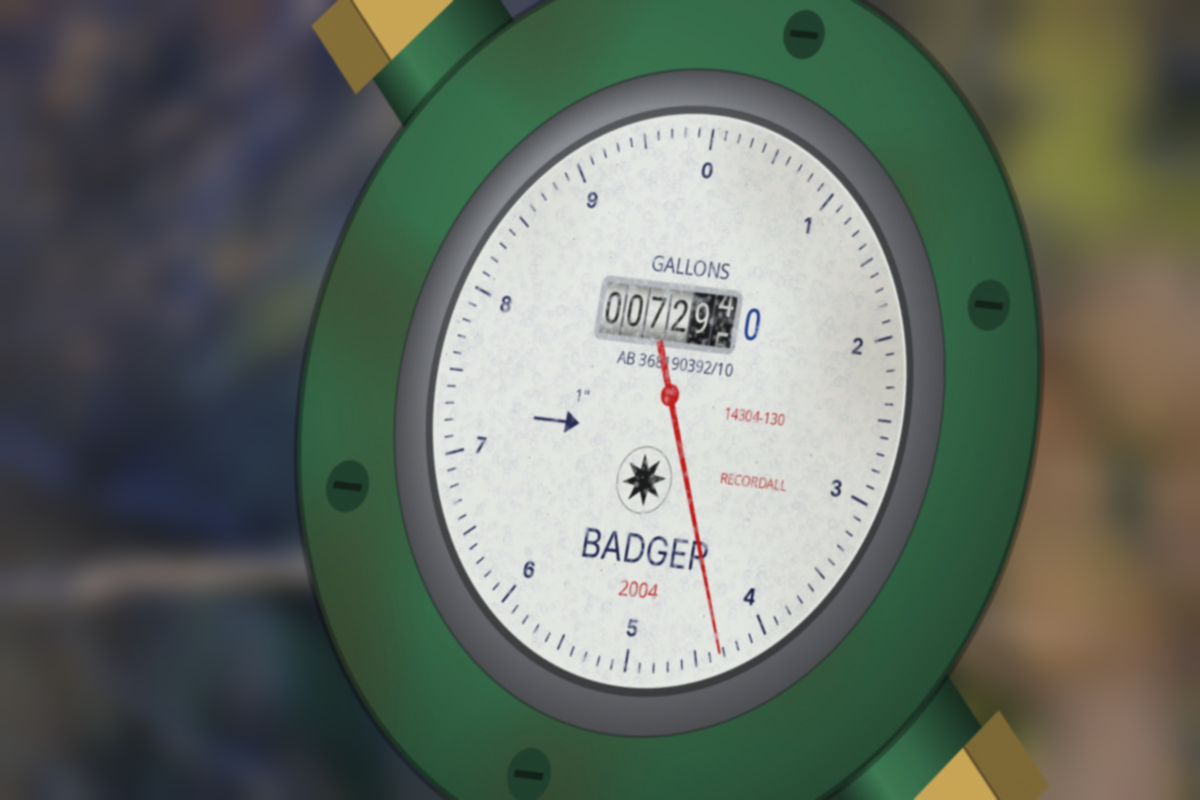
72944.3 gal
